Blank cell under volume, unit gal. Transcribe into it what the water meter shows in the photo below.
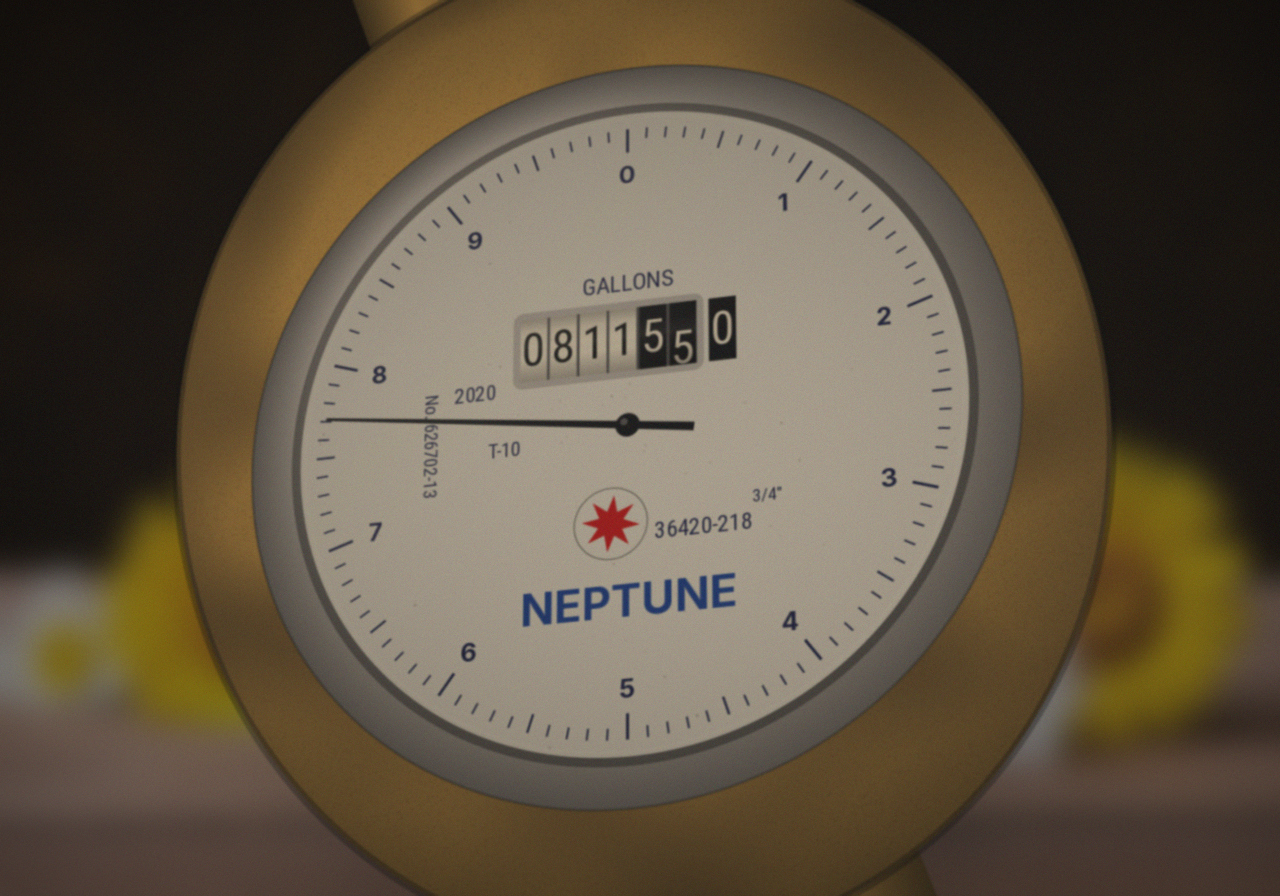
811547.7 gal
